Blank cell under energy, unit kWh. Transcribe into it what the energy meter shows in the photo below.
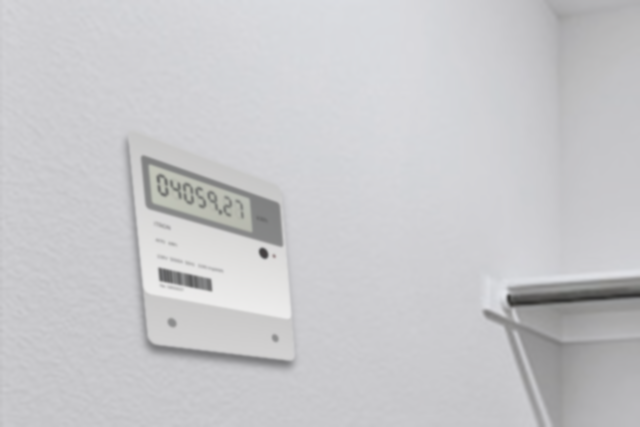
4059.27 kWh
